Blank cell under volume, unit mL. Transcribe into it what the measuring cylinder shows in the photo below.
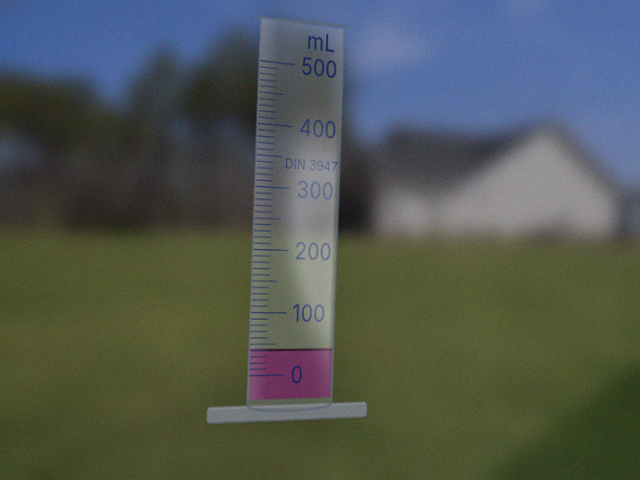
40 mL
